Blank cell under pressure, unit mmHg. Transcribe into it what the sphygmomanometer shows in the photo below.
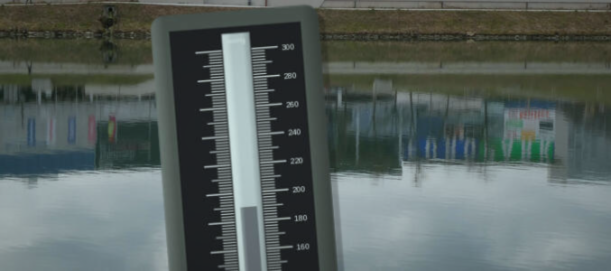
190 mmHg
